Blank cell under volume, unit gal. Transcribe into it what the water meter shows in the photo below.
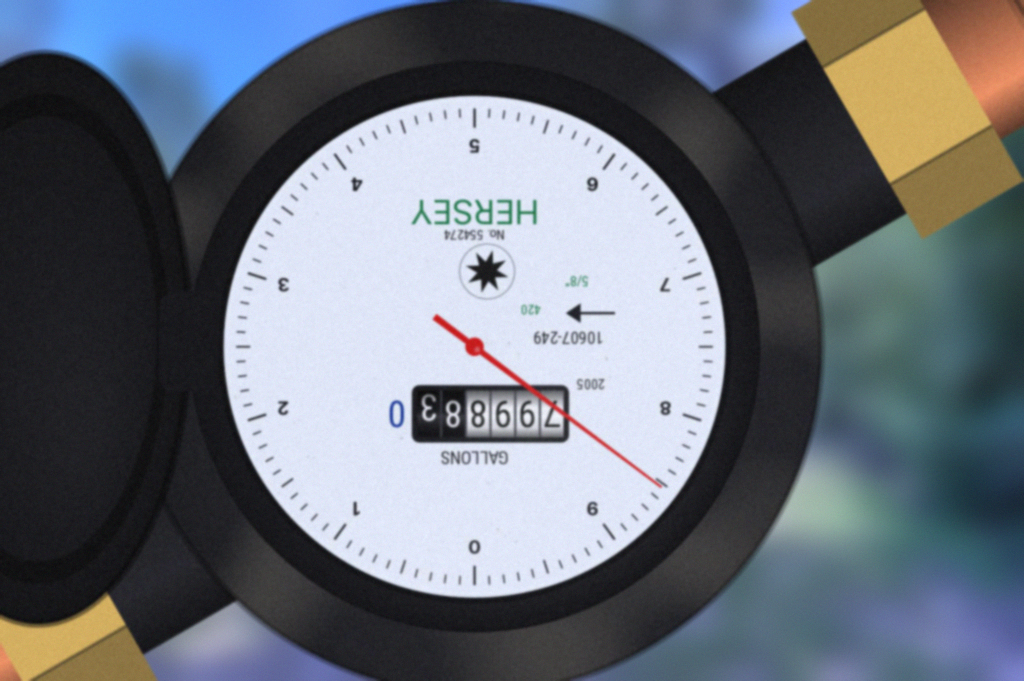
7998828.5 gal
